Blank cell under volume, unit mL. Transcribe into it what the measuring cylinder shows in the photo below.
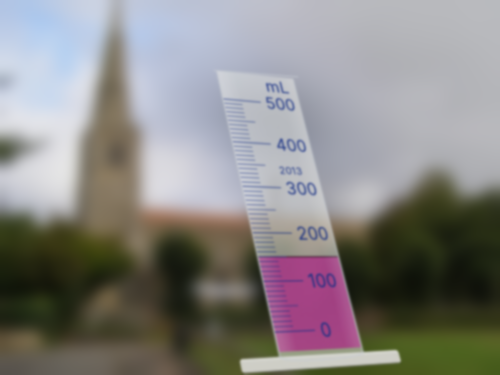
150 mL
